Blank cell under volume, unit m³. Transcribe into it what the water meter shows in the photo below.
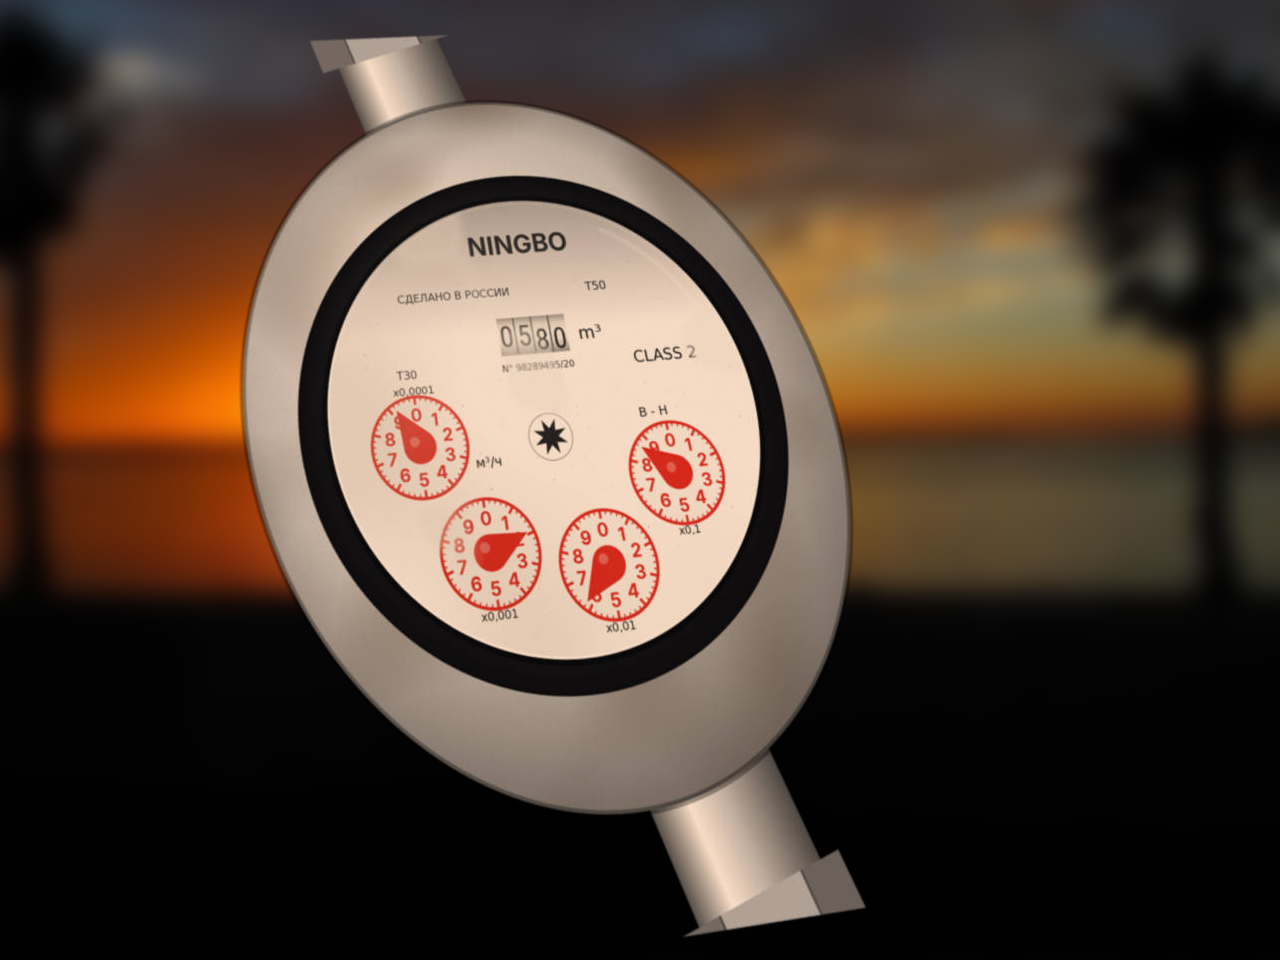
579.8619 m³
